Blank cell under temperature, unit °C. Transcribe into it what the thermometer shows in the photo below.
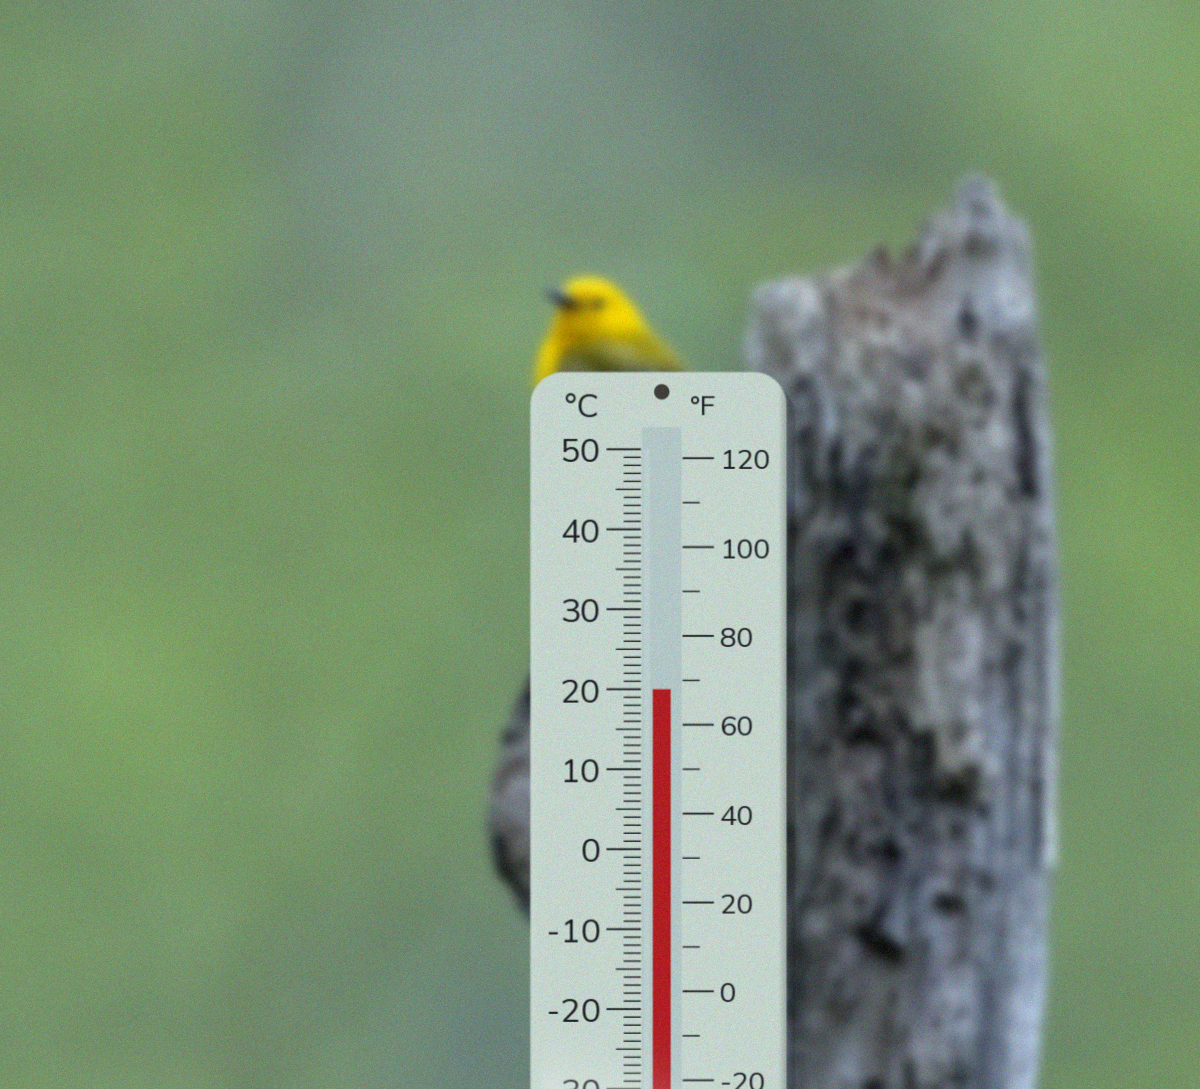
20 °C
